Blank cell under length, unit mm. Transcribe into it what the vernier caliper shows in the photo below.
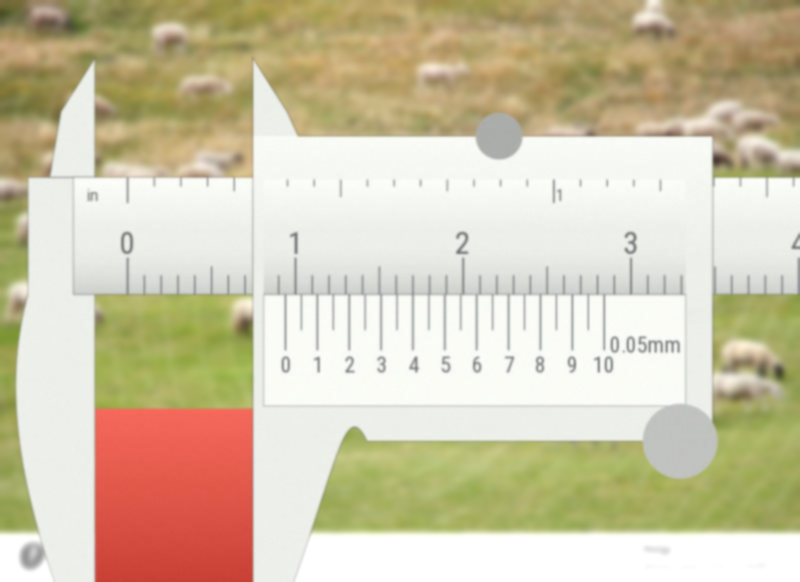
9.4 mm
